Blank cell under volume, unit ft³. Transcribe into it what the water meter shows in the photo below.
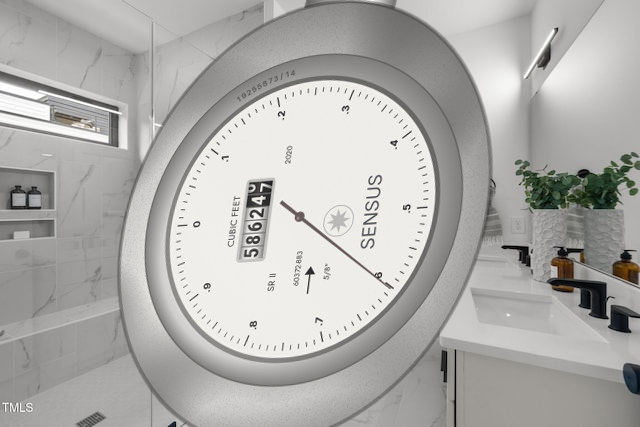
586246.60 ft³
